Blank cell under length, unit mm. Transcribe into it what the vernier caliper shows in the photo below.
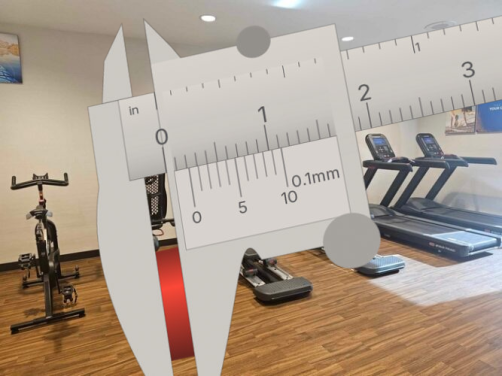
2.2 mm
